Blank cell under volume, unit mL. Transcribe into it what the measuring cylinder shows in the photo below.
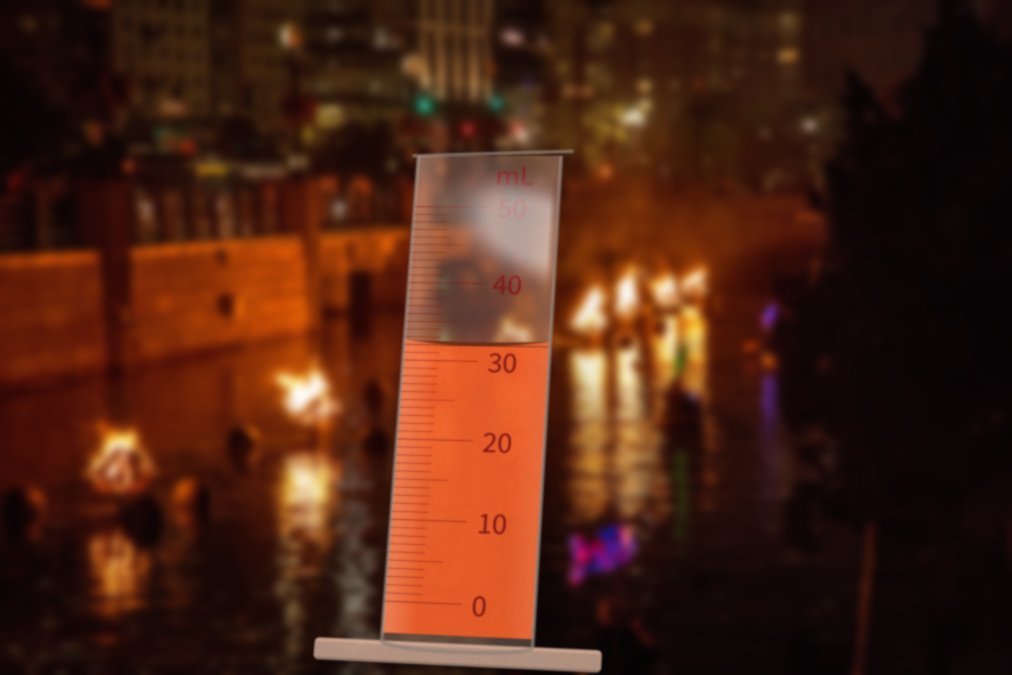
32 mL
